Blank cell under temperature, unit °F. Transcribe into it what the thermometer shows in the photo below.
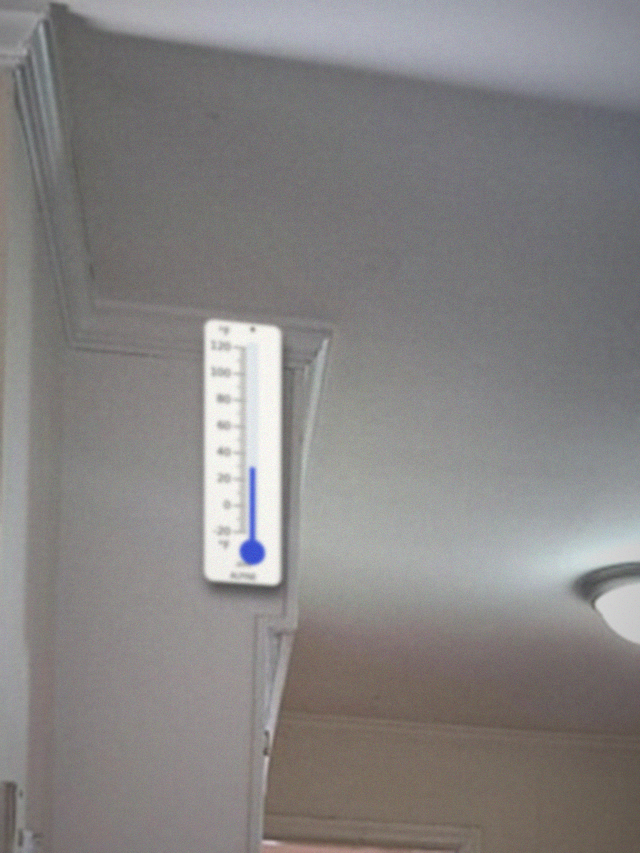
30 °F
